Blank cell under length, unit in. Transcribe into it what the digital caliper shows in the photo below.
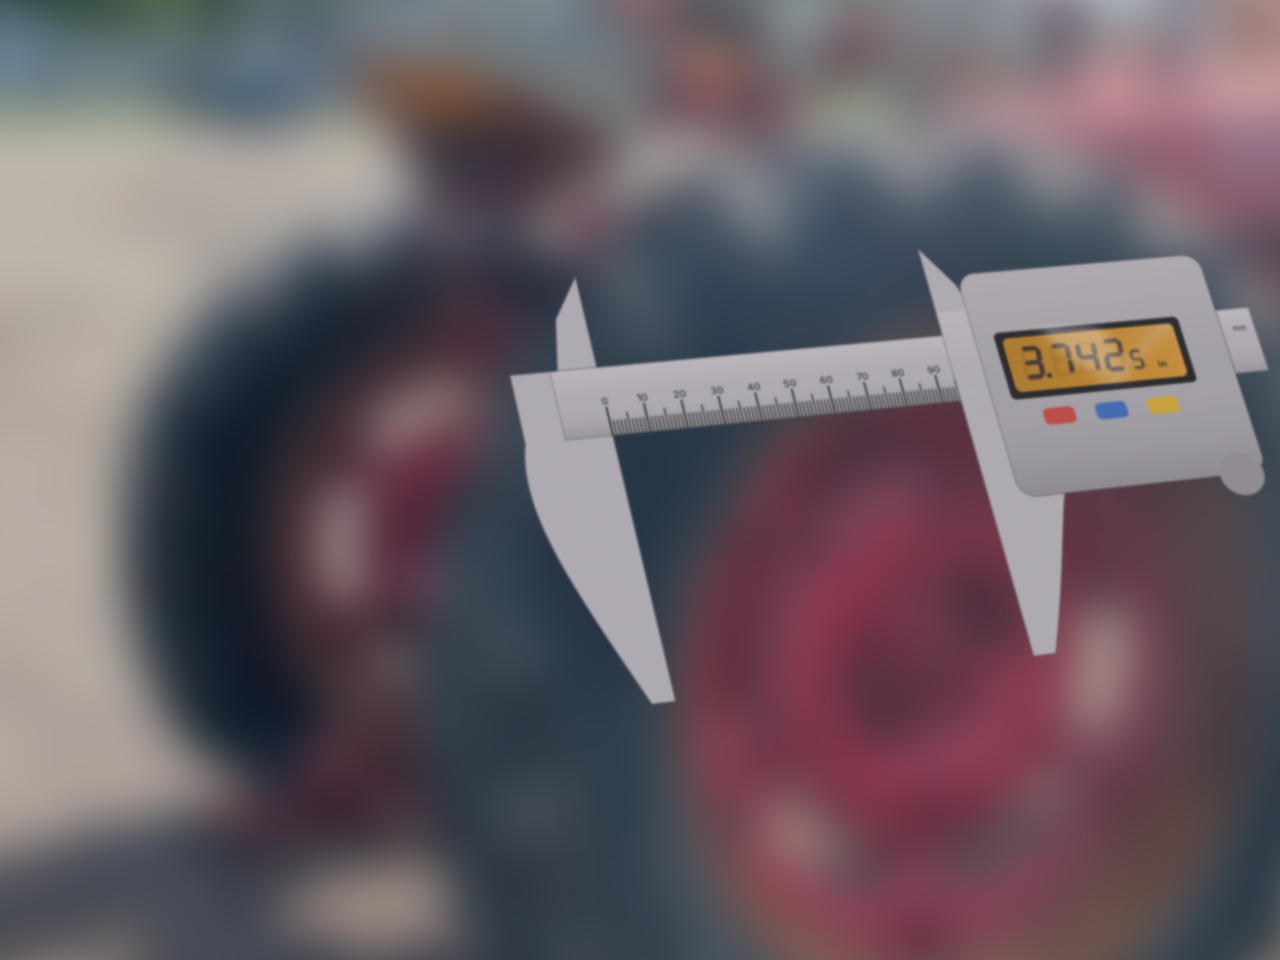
3.7425 in
